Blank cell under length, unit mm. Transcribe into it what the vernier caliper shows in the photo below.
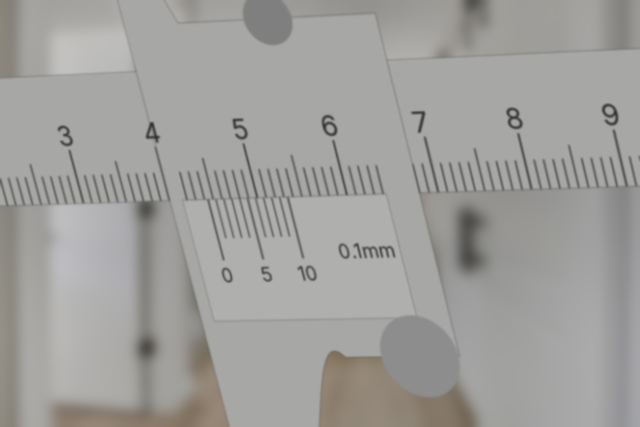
44.4 mm
